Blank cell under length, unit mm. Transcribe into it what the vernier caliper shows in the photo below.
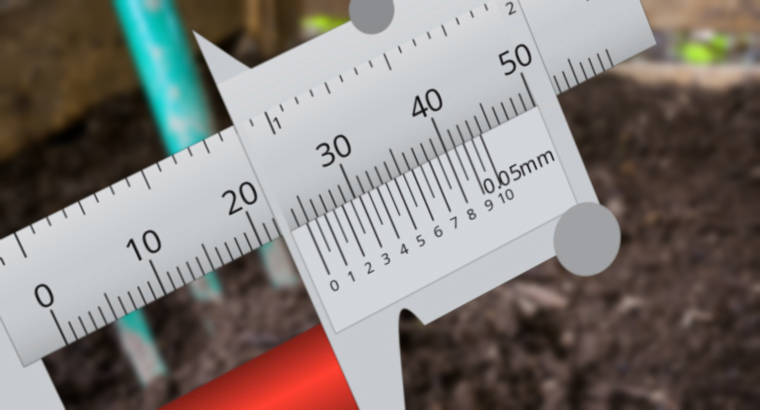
24.8 mm
